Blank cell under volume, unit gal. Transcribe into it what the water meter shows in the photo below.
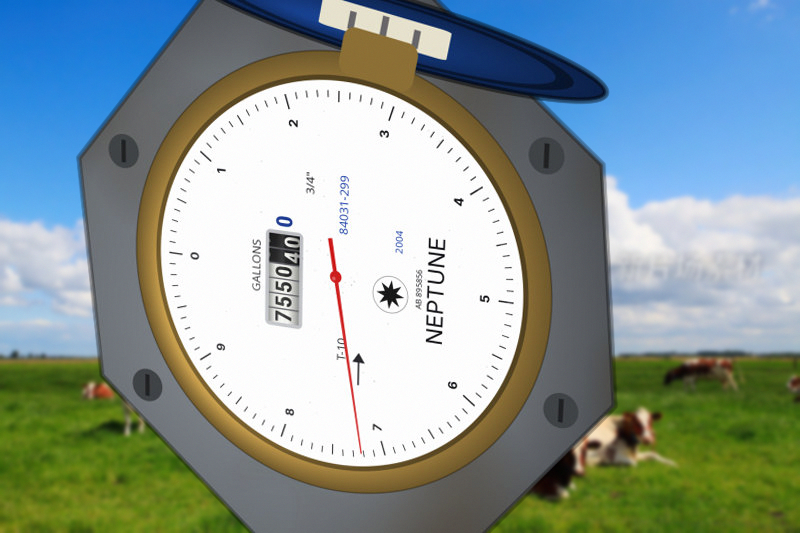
7550397.2 gal
